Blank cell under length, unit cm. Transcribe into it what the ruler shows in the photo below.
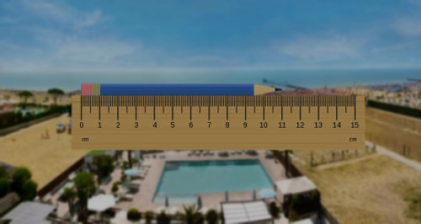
11 cm
